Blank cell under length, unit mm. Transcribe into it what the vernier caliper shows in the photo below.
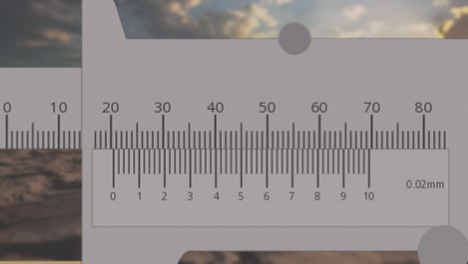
20.5 mm
